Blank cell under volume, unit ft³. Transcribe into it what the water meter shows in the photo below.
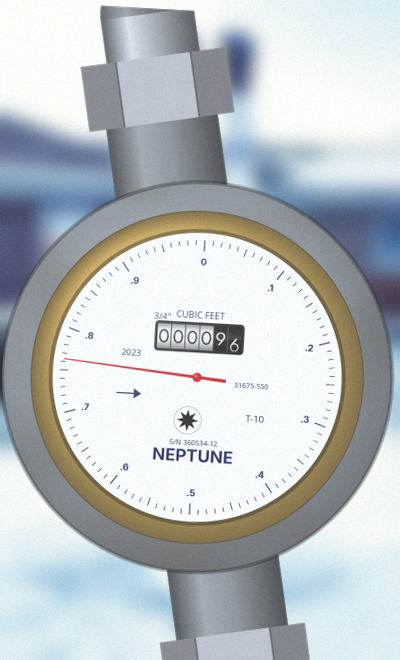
95.76 ft³
